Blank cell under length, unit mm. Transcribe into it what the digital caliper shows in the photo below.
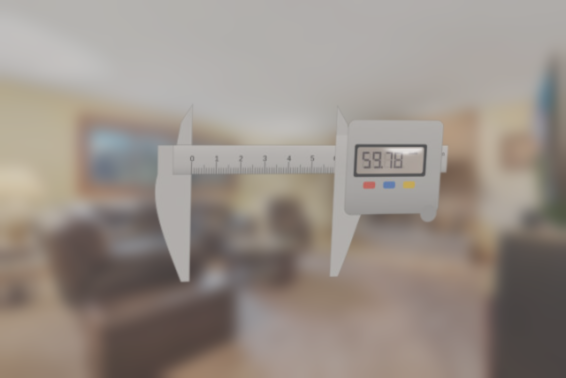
59.78 mm
